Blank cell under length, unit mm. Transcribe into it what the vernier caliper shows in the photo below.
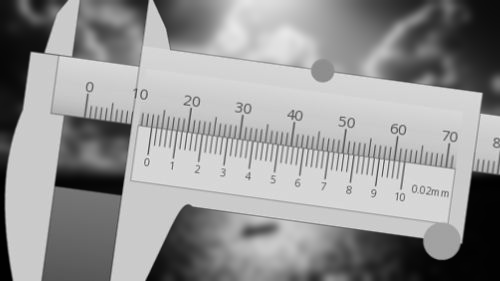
13.0 mm
